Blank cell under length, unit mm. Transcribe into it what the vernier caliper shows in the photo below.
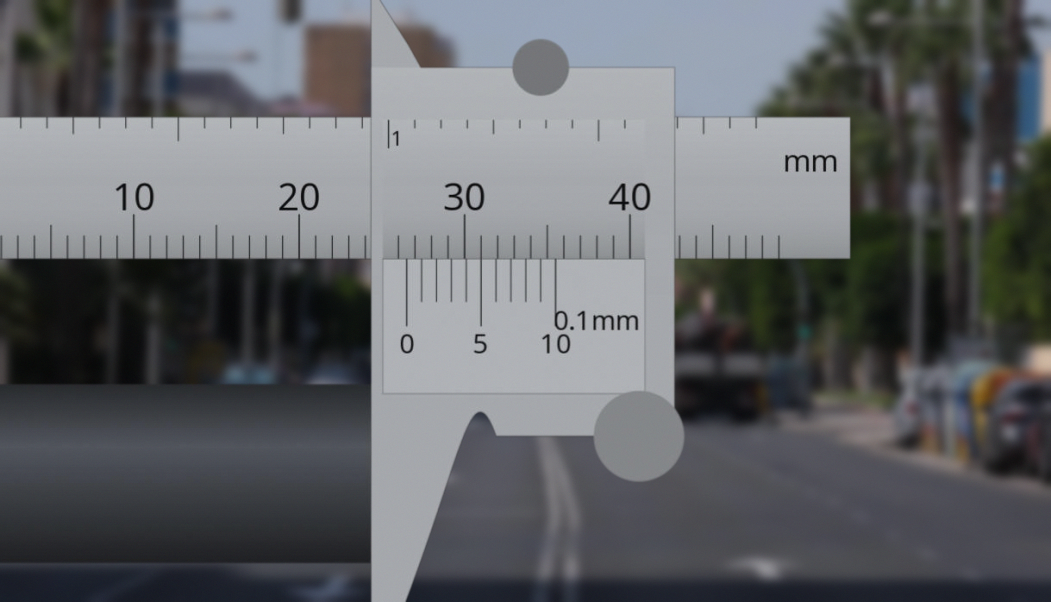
26.5 mm
